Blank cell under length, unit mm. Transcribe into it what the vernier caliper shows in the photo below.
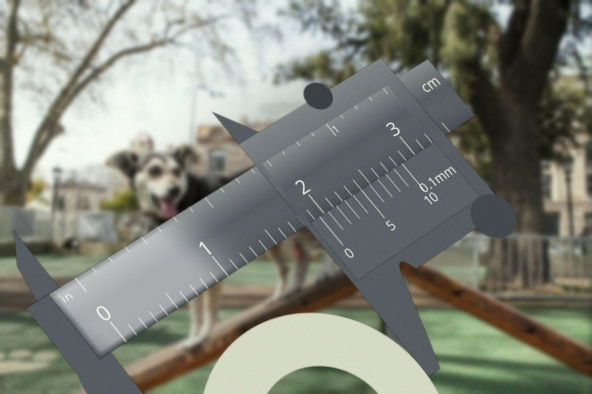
19.5 mm
